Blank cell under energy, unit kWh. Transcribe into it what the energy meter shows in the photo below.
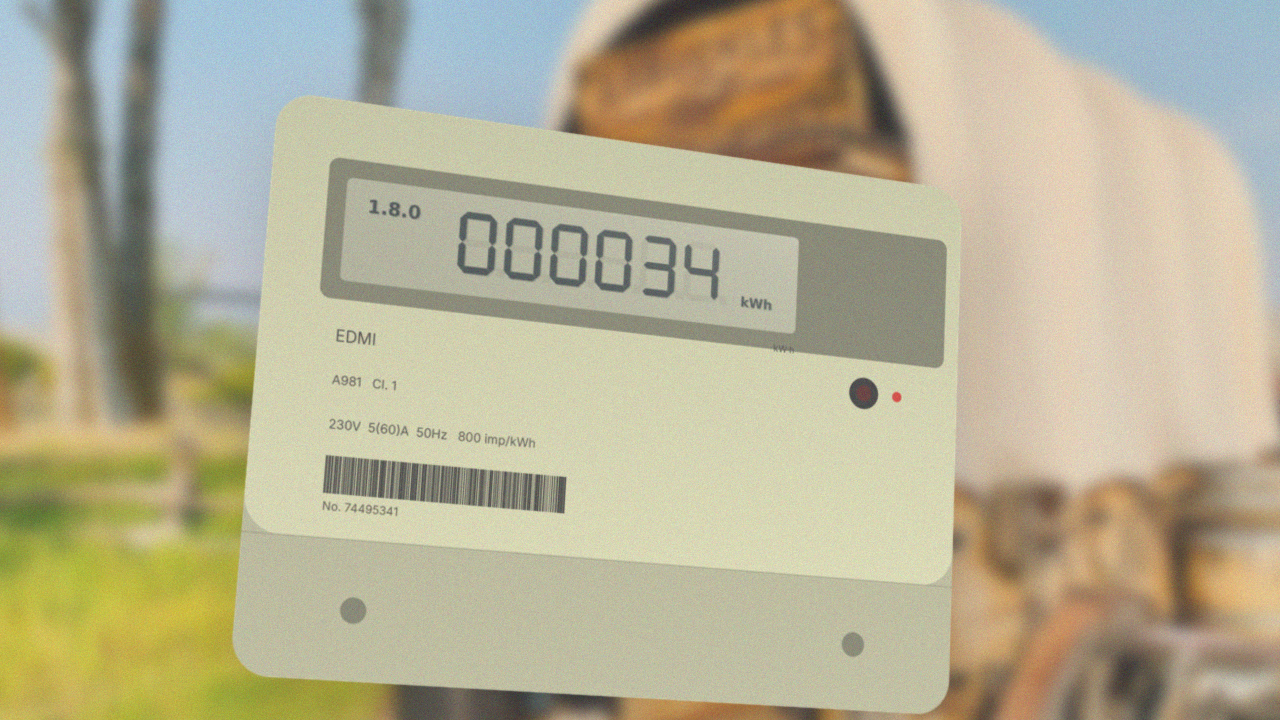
34 kWh
